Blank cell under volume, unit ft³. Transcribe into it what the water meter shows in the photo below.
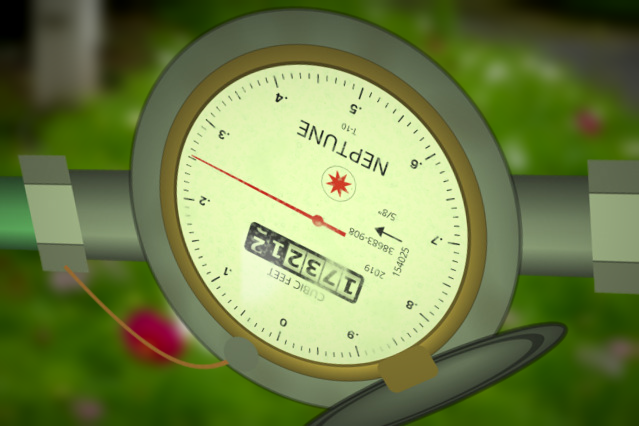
173212.25 ft³
